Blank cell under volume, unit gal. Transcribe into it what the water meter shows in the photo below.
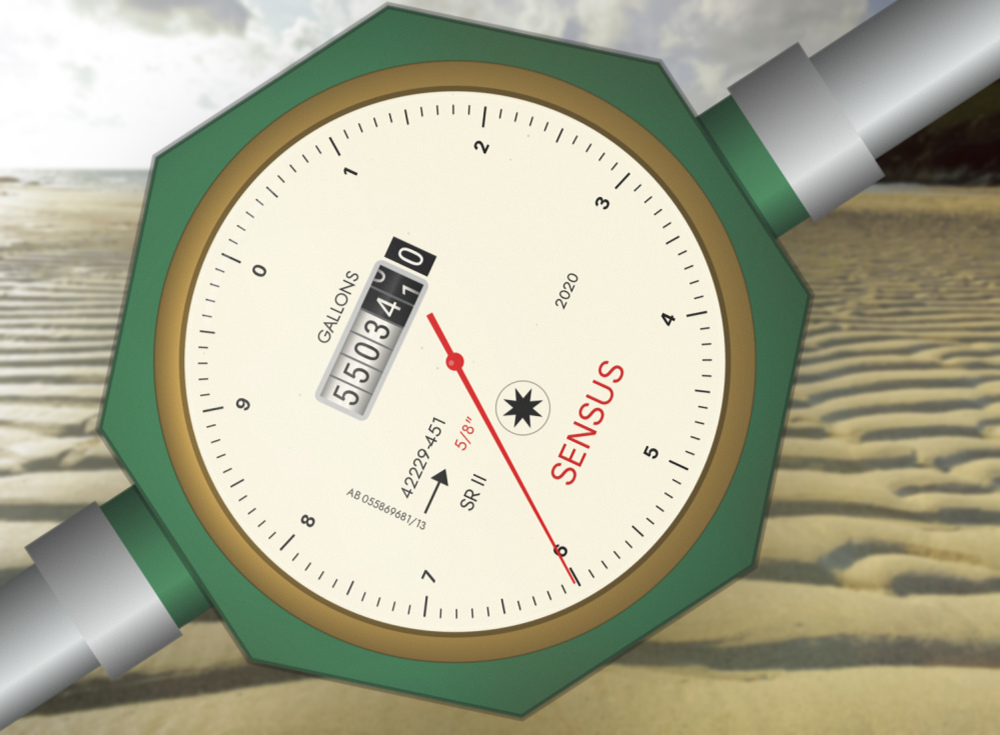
5503406.0 gal
